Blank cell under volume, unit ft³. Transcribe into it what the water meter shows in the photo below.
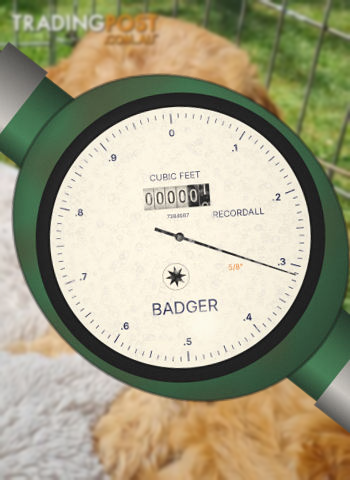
1.31 ft³
